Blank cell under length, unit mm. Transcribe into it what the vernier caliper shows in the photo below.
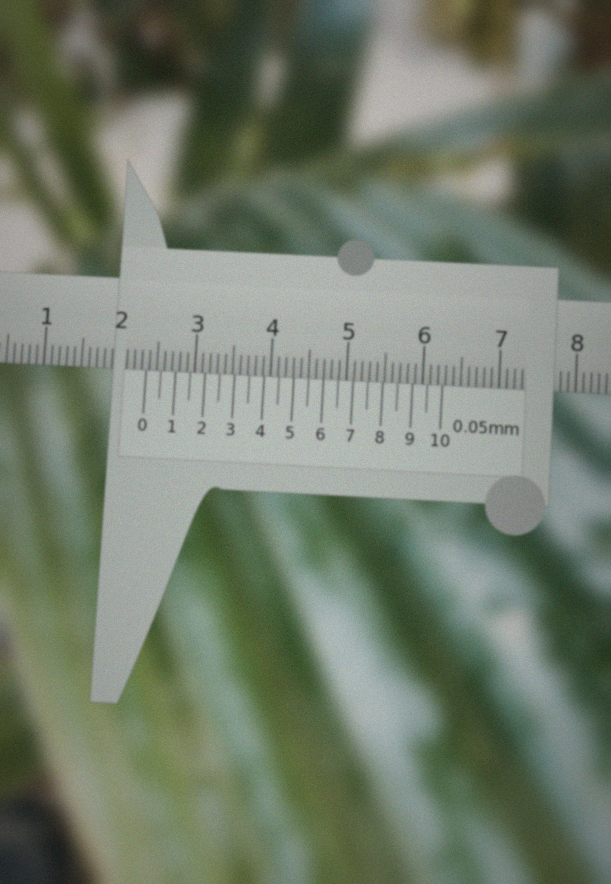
23.6 mm
